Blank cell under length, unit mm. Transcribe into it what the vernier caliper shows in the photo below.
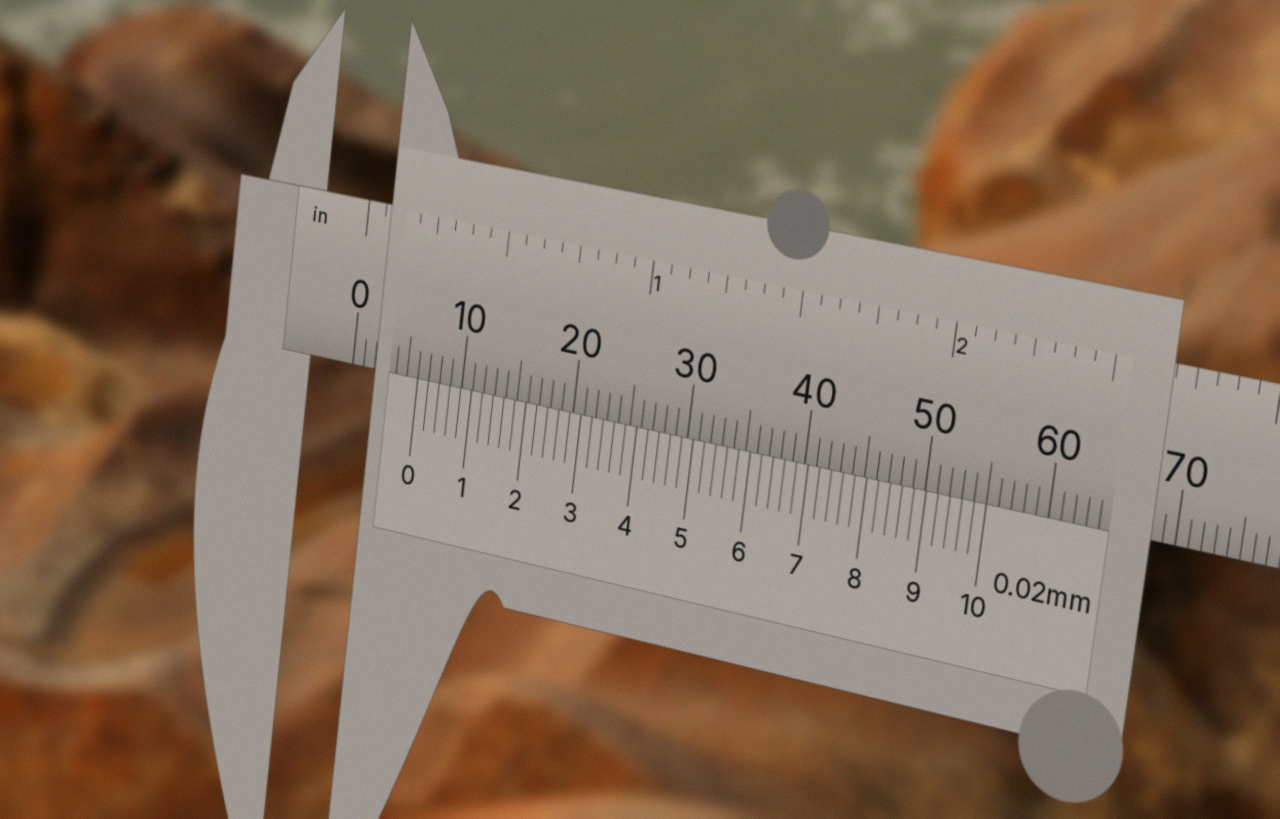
6.0 mm
